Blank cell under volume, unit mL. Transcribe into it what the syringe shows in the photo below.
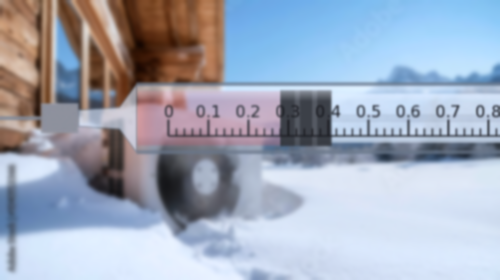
0.28 mL
